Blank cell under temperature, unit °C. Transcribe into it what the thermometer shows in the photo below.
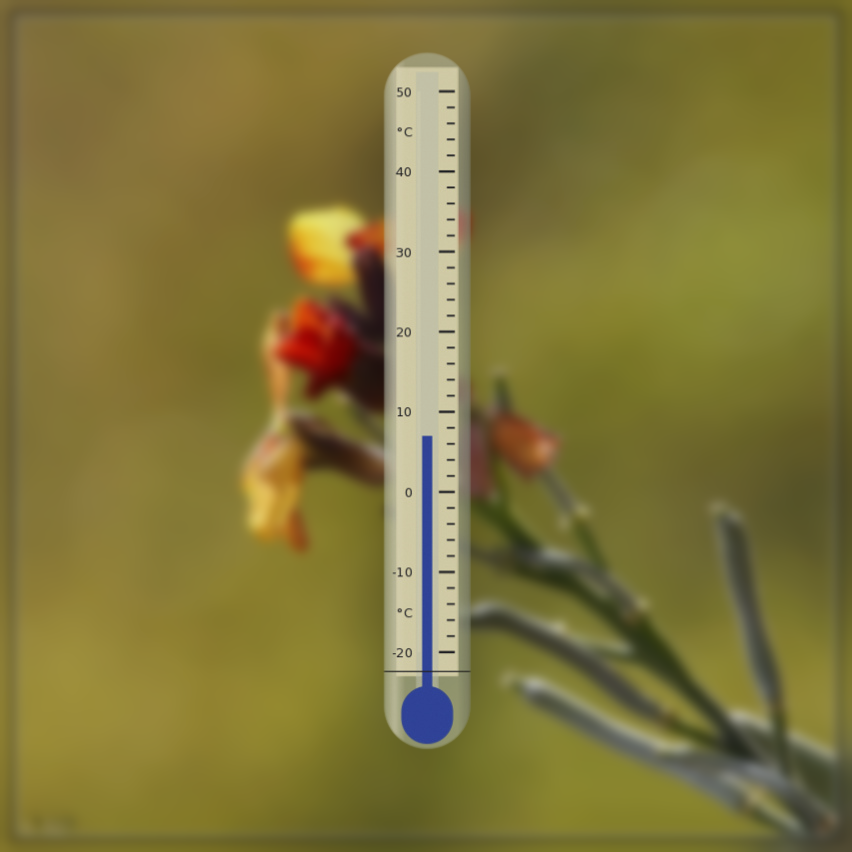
7 °C
